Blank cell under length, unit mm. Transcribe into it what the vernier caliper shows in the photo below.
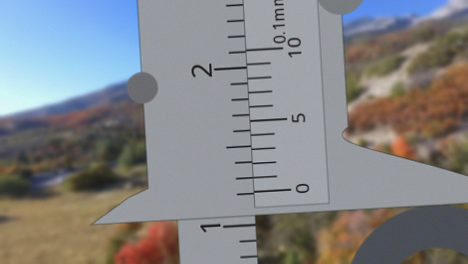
12.1 mm
